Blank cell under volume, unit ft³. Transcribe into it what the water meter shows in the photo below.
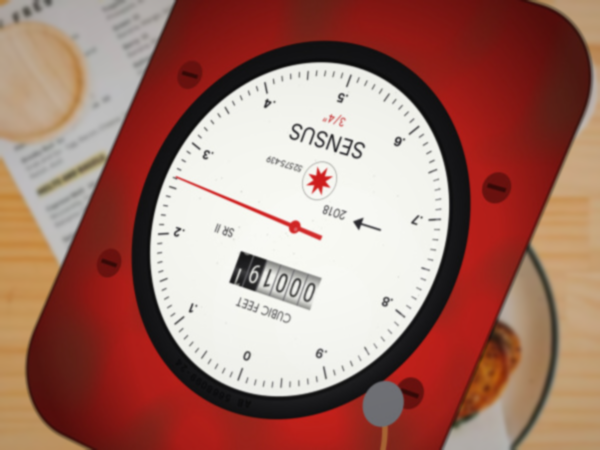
191.26 ft³
